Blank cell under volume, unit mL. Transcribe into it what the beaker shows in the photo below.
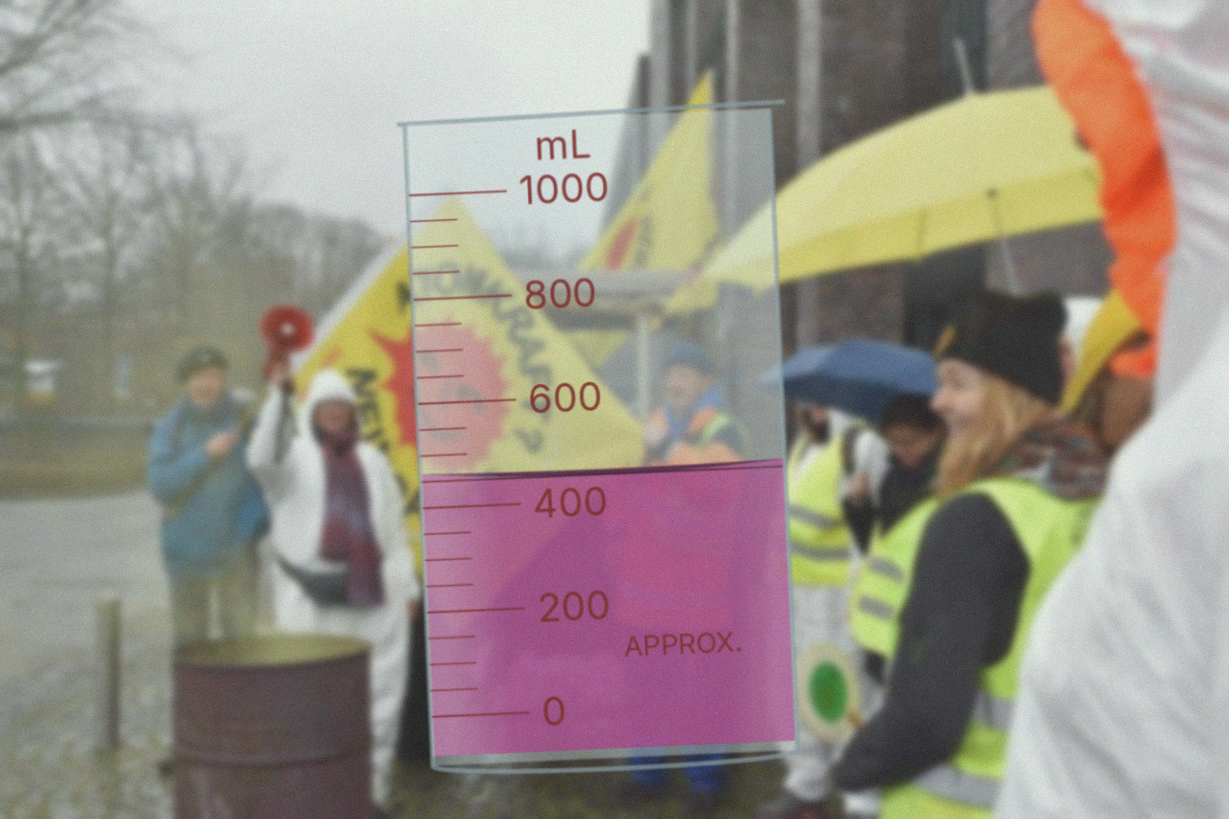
450 mL
